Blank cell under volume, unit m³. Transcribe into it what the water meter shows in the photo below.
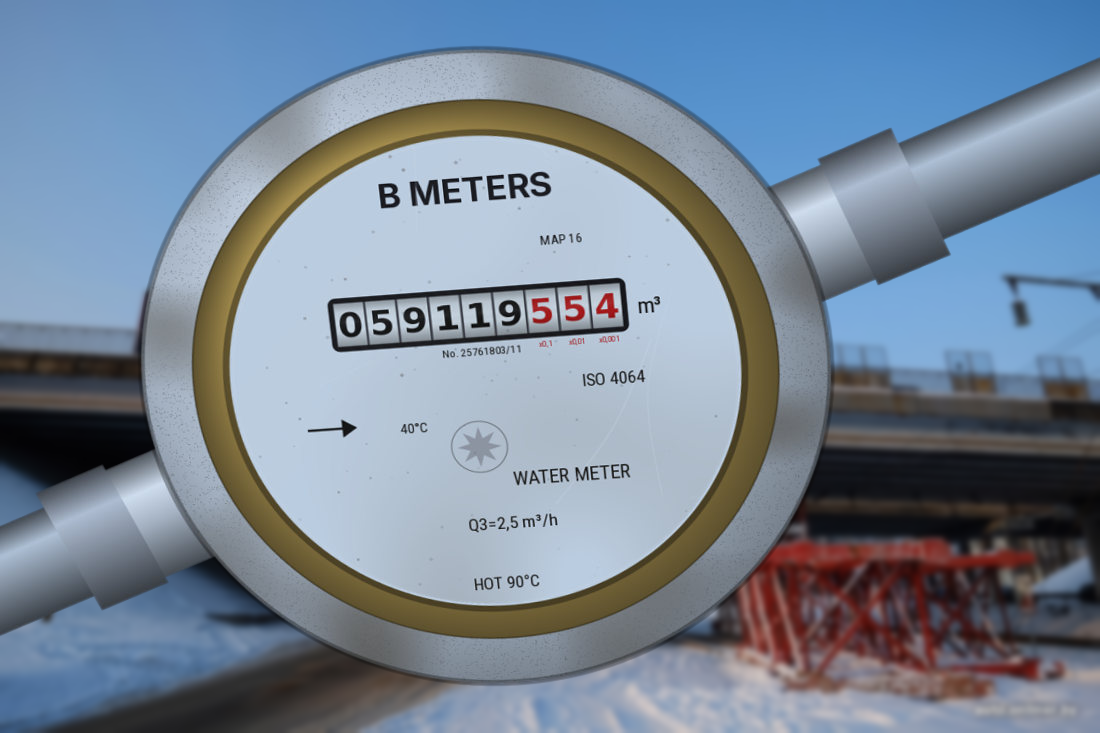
59119.554 m³
